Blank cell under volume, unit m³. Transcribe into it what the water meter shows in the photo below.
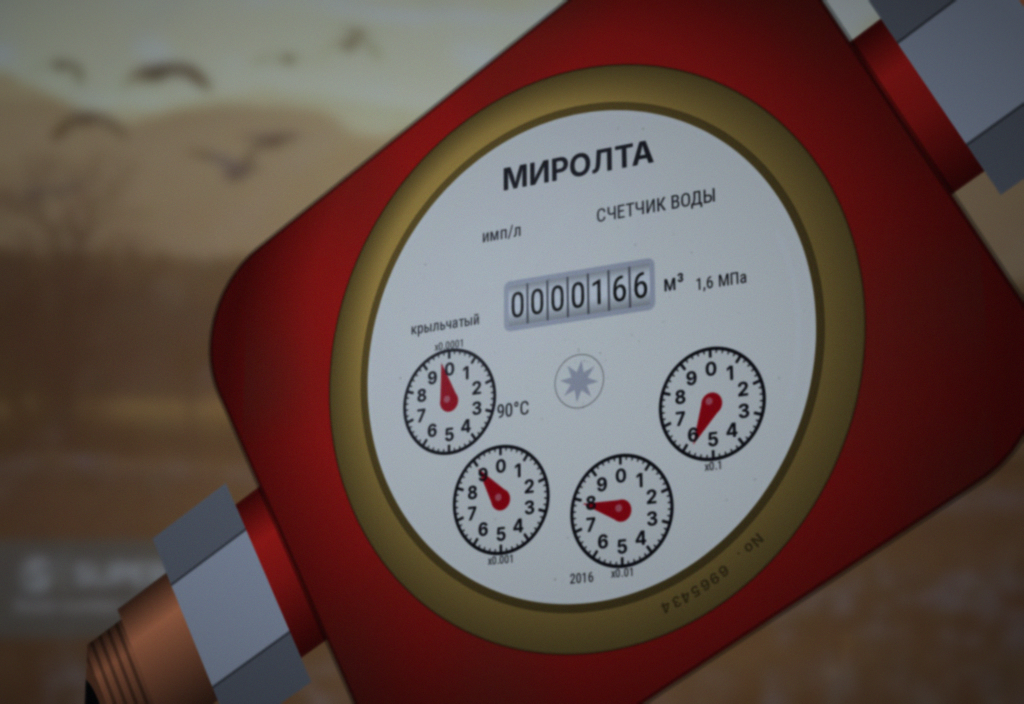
166.5789 m³
